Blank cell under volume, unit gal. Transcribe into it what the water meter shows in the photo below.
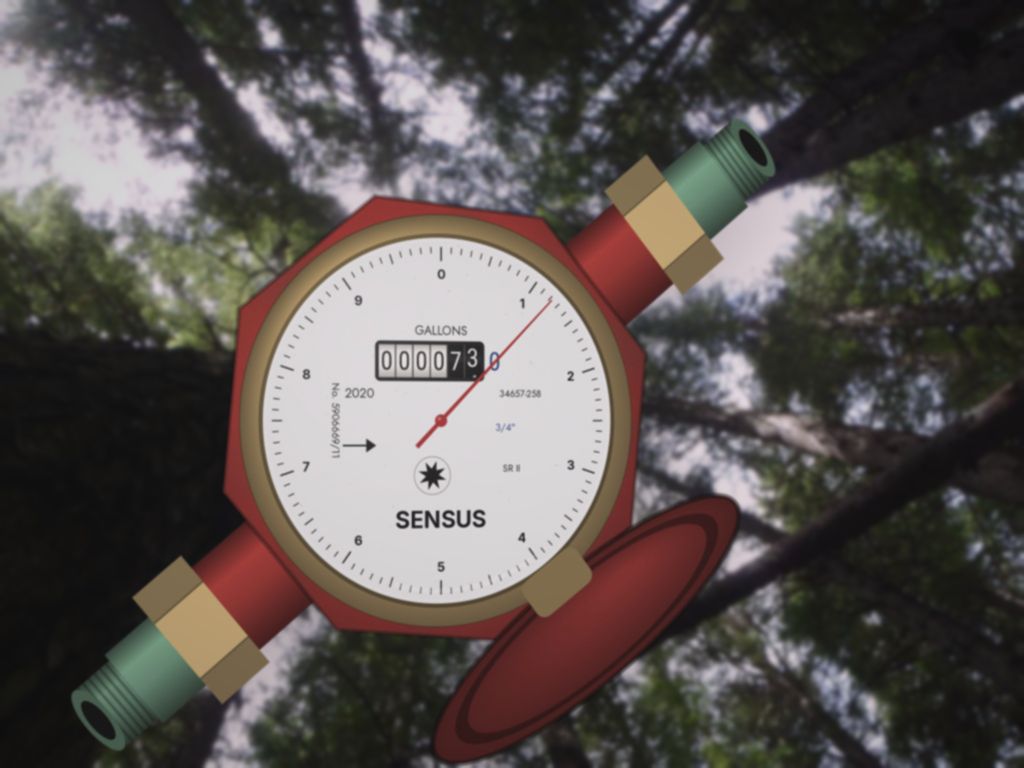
731.2 gal
